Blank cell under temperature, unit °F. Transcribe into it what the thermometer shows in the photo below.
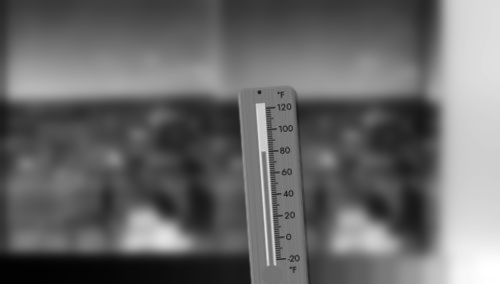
80 °F
